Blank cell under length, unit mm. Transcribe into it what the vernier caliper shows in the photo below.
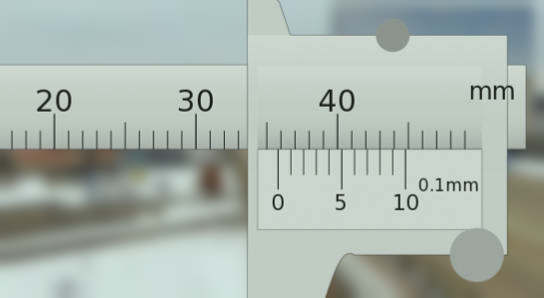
35.8 mm
